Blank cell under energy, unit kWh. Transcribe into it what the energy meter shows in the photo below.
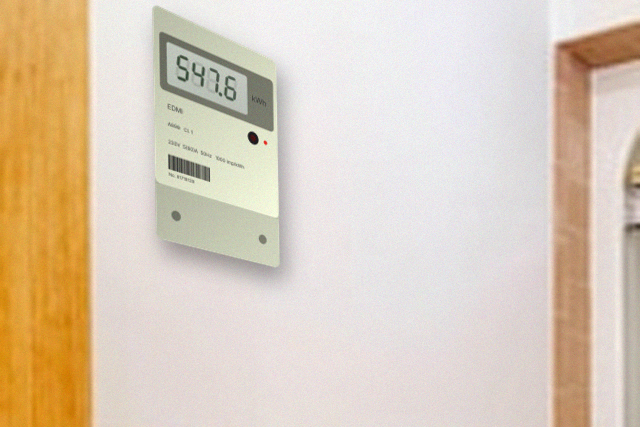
547.6 kWh
